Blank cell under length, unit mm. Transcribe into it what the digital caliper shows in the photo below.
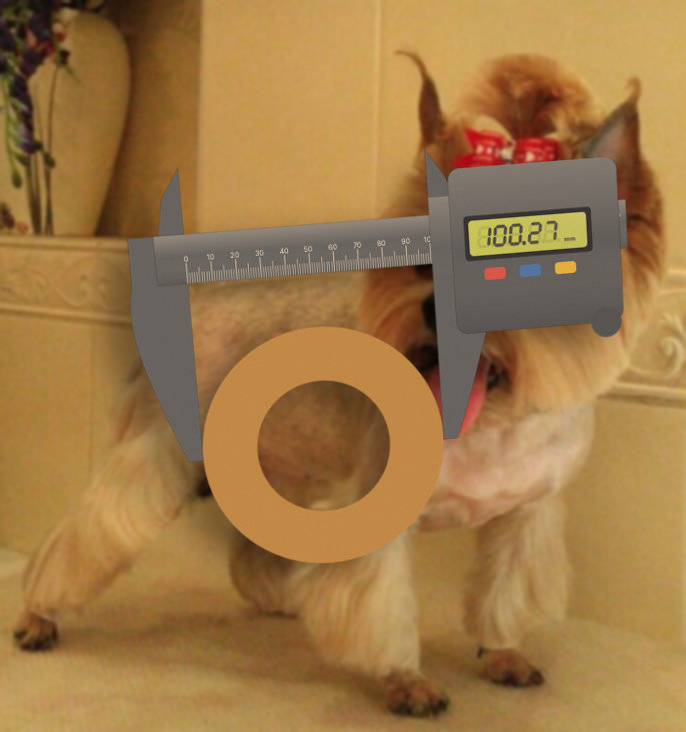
100.27 mm
